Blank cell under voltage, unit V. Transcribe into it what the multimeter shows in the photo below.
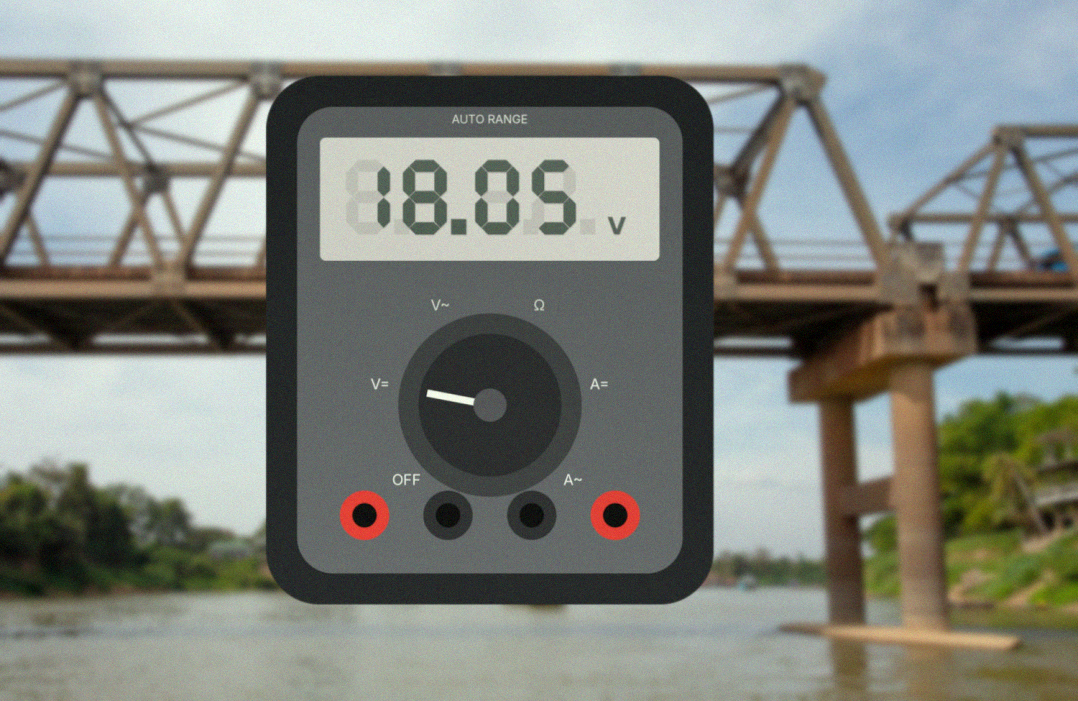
18.05 V
